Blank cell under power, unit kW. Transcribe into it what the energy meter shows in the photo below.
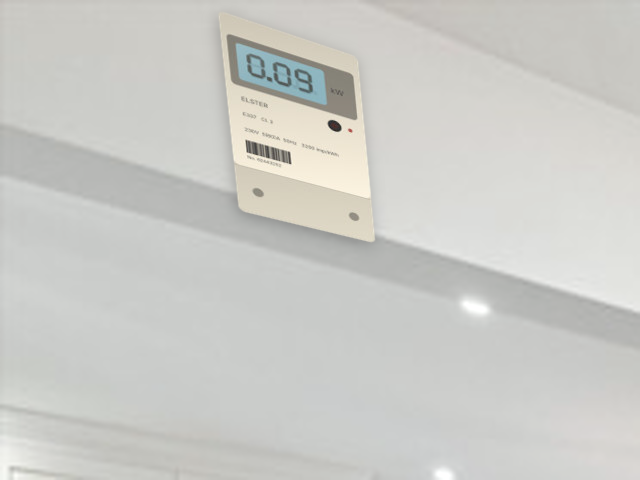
0.09 kW
